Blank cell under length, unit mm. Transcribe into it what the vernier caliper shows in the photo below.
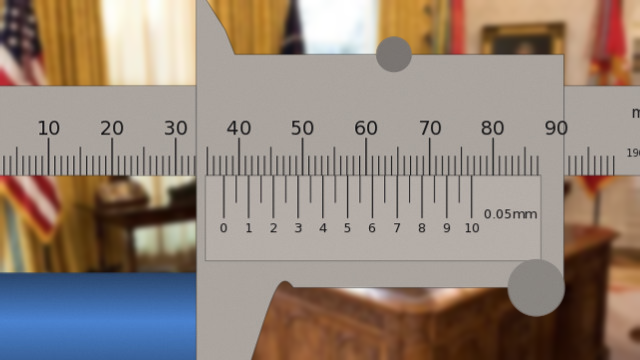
37.6 mm
